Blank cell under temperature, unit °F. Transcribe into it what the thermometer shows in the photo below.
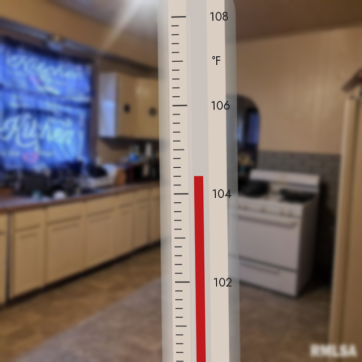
104.4 °F
